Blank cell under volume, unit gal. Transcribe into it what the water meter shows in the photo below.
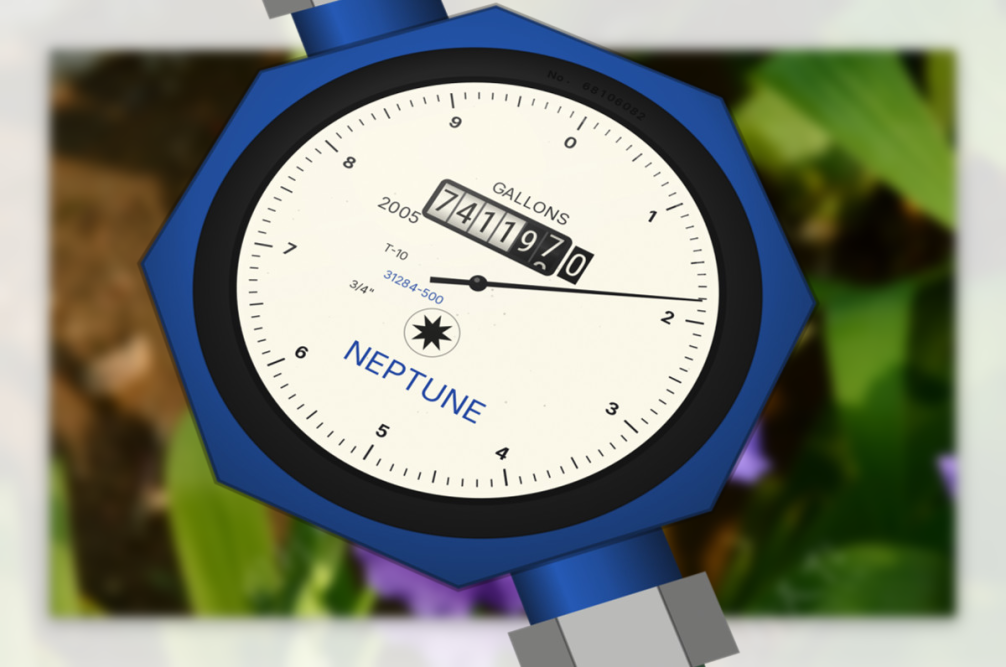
7411971.8 gal
